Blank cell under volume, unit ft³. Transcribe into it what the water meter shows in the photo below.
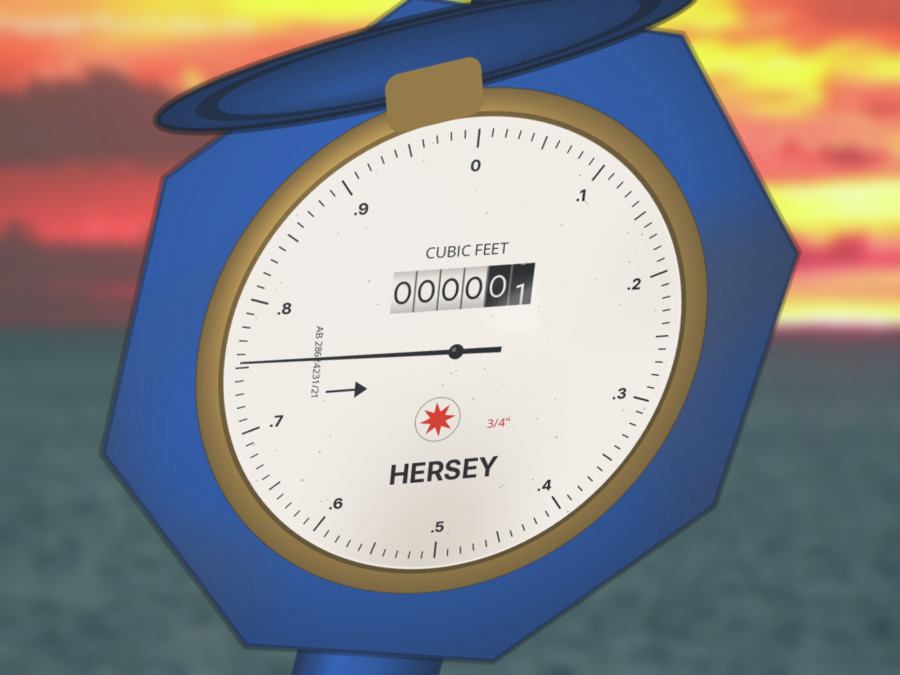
0.75 ft³
